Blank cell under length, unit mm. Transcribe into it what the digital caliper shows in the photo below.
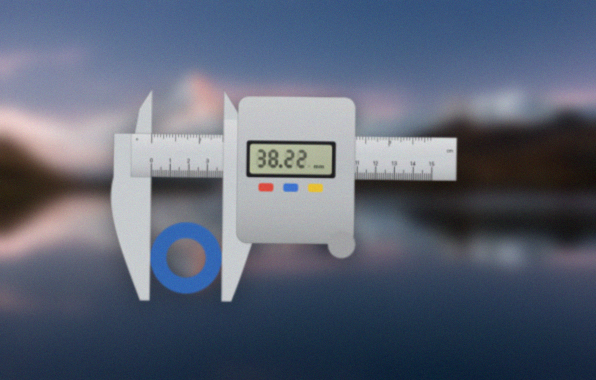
38.22 mm
